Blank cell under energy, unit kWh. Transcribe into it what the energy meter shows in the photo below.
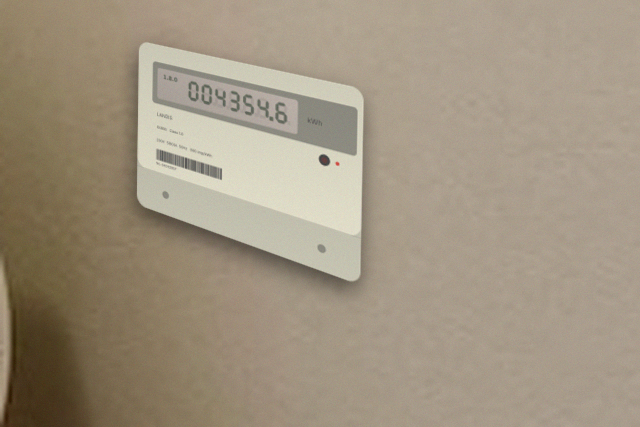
4354.6 kWh
